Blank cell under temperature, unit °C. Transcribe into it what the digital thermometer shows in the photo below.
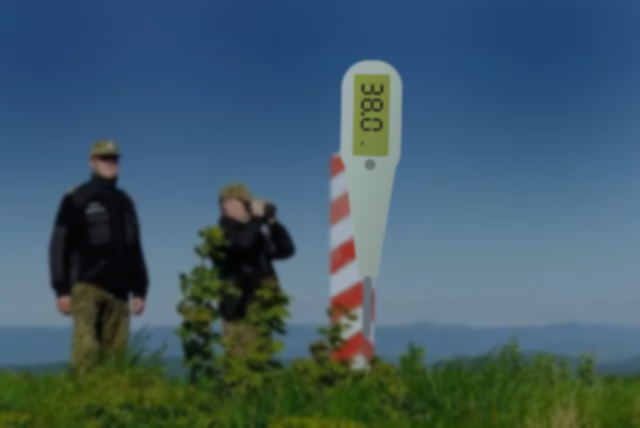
38.0 °C
